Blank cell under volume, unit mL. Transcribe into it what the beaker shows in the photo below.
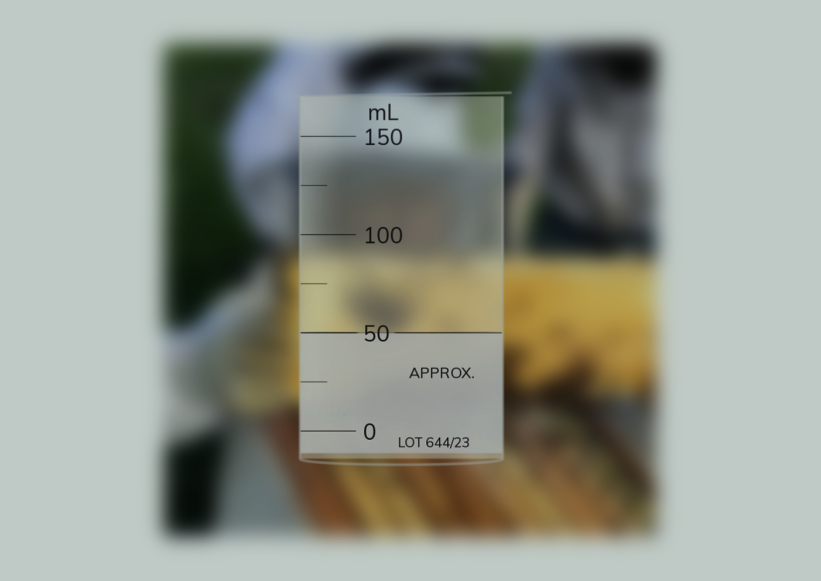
50 mL
